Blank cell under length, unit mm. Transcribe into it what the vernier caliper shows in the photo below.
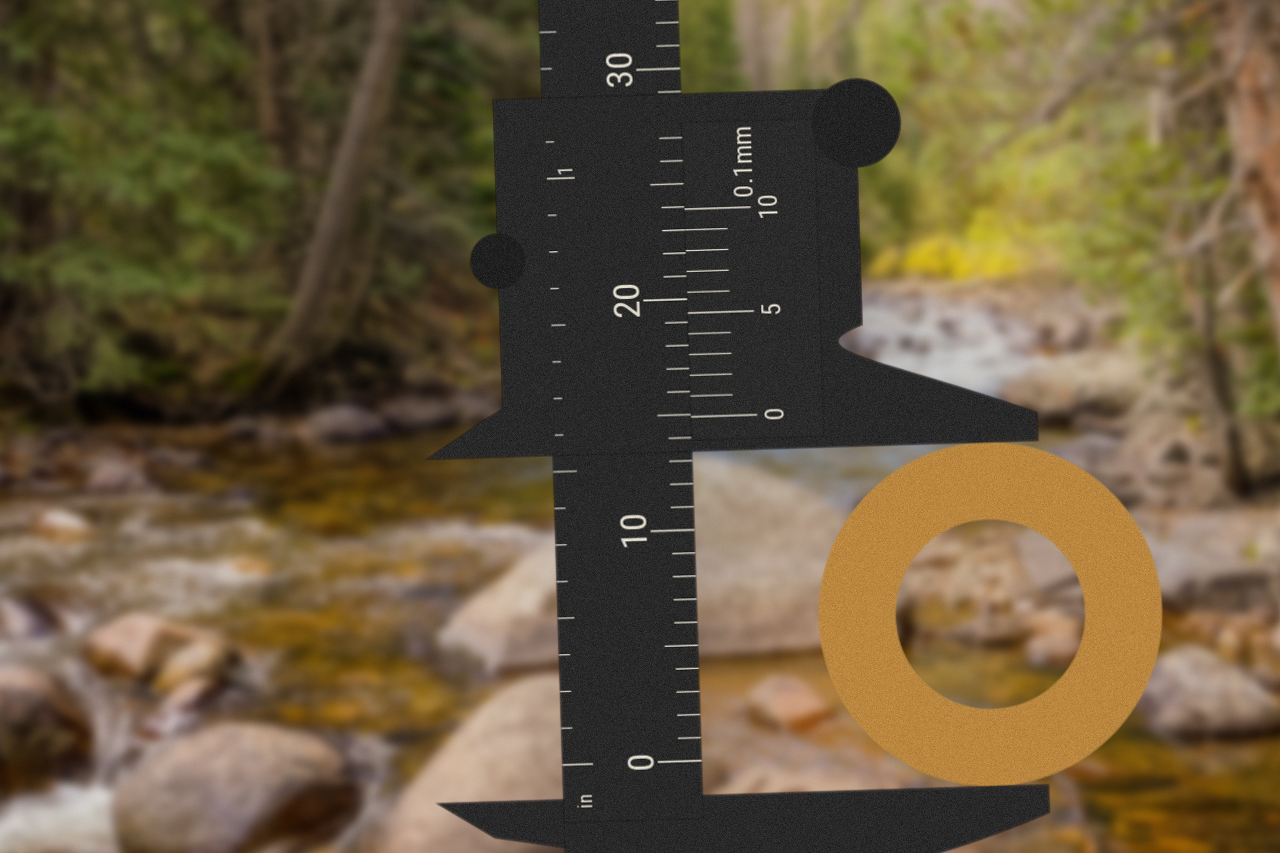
14.9 mm
